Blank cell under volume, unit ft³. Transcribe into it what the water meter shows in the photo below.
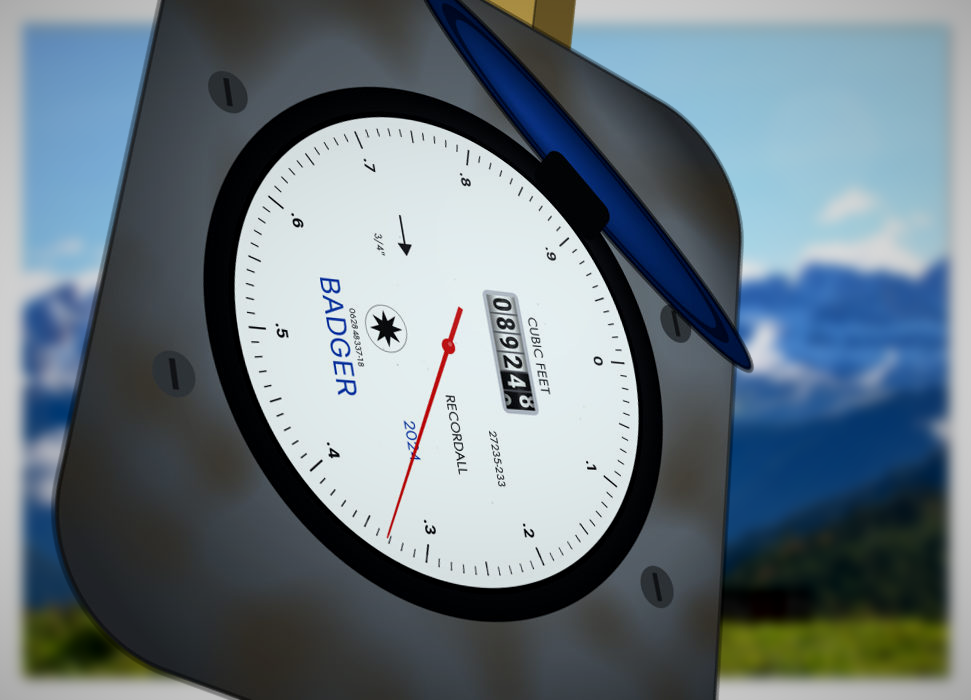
89248.33 ft³
